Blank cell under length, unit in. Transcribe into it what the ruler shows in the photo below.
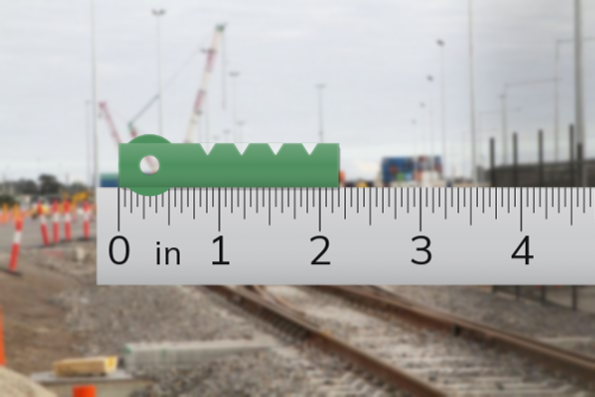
2.1875 in
